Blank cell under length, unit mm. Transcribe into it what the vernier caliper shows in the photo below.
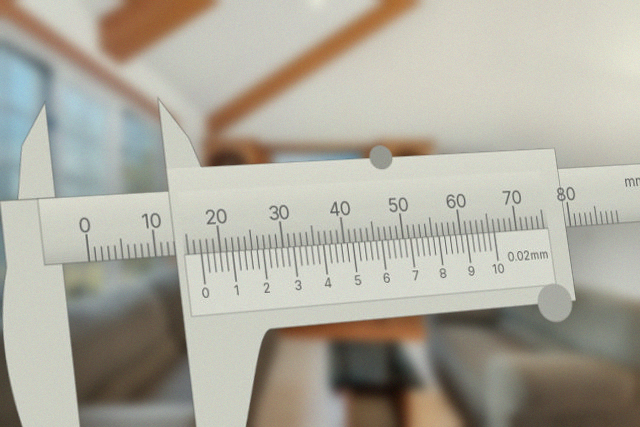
17.0 mm
